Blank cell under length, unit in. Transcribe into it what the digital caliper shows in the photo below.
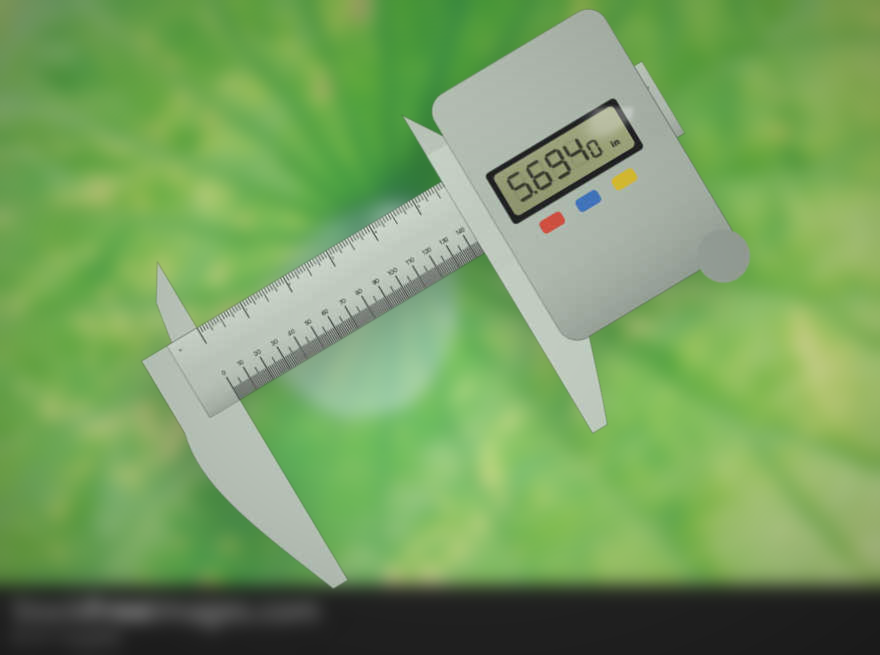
5.6940 in
